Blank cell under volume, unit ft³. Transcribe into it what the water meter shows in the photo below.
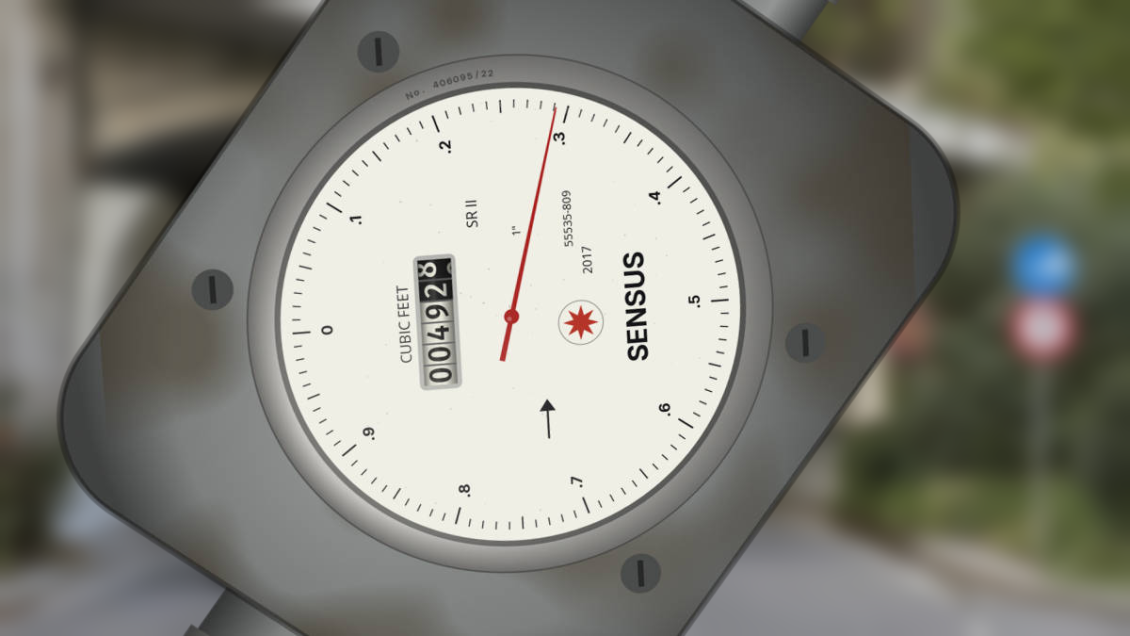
4928.29 ft³
